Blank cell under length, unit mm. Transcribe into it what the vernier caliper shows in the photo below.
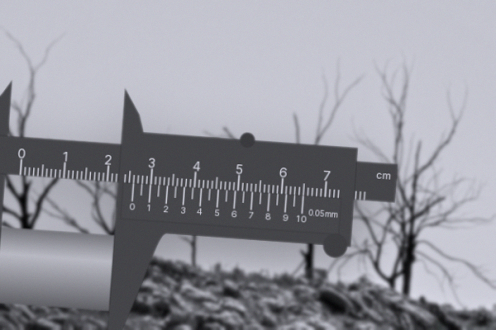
26.0 mm
